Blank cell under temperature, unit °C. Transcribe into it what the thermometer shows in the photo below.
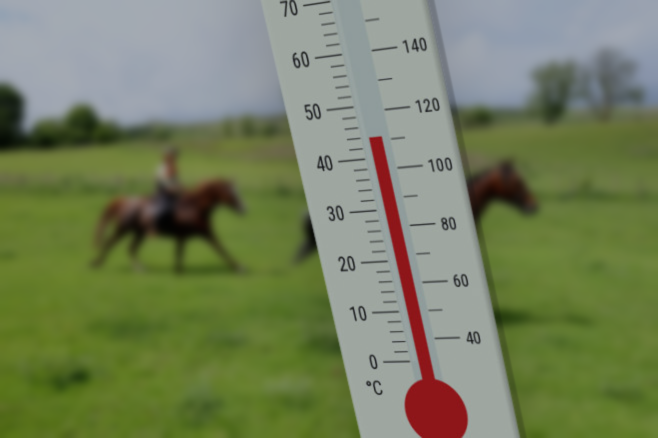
44 °C
